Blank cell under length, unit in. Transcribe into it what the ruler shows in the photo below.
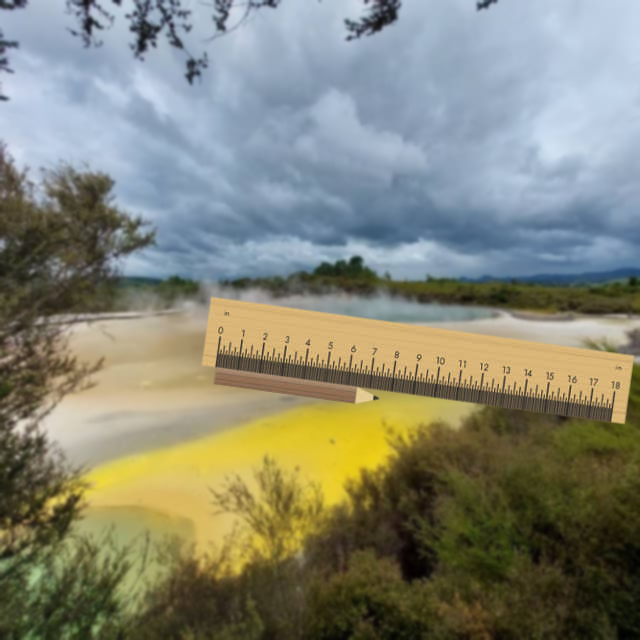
7.5 in
